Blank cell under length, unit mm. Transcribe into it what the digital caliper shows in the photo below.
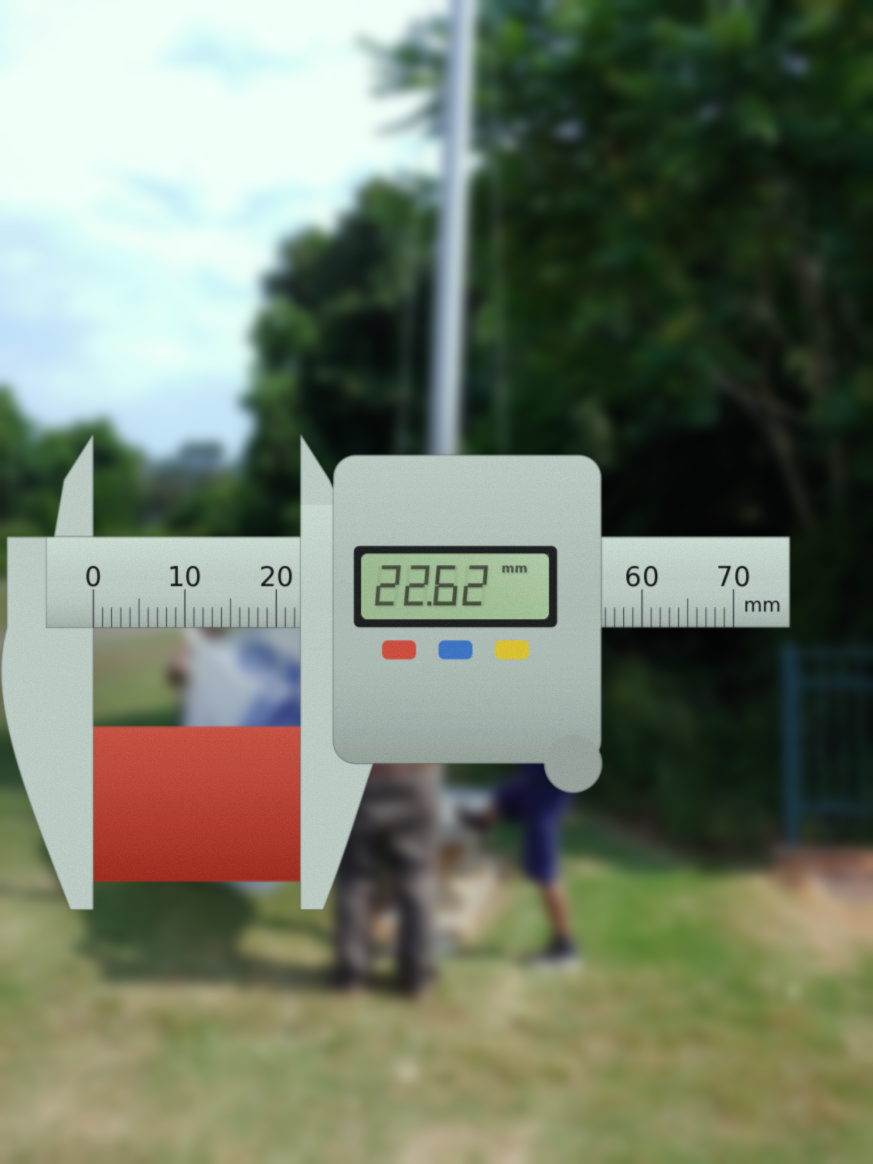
22.62 mm
